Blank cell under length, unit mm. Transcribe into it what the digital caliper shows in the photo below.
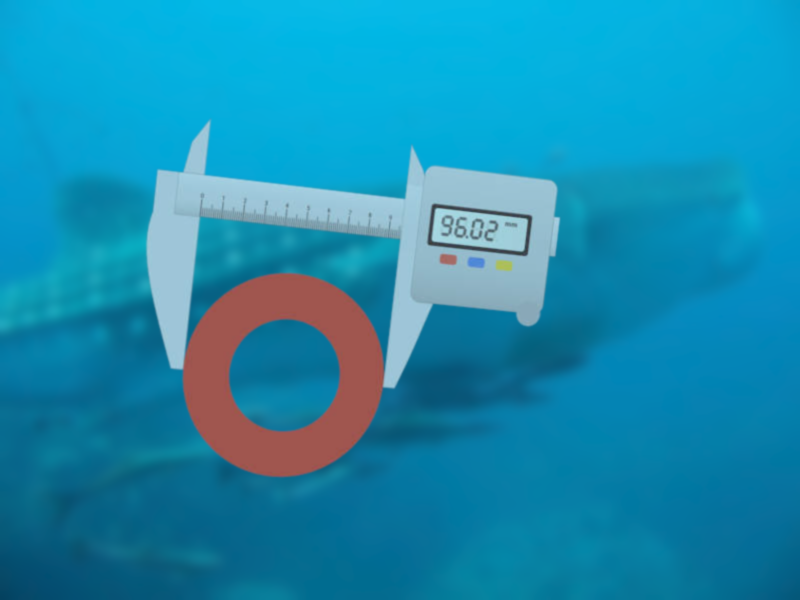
96.02 mm
